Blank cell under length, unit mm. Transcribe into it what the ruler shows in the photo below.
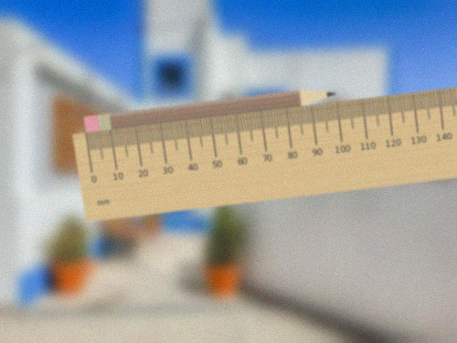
100 mm
